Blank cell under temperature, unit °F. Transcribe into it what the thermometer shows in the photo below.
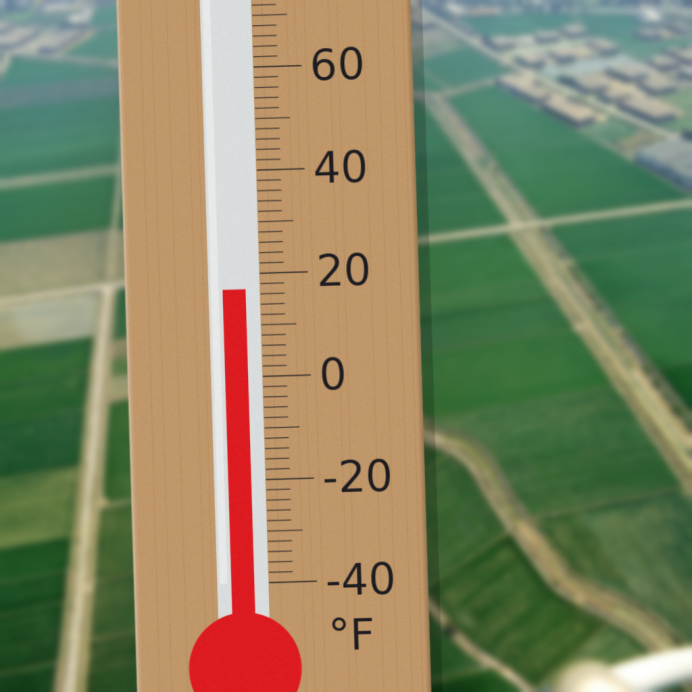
17 °F
